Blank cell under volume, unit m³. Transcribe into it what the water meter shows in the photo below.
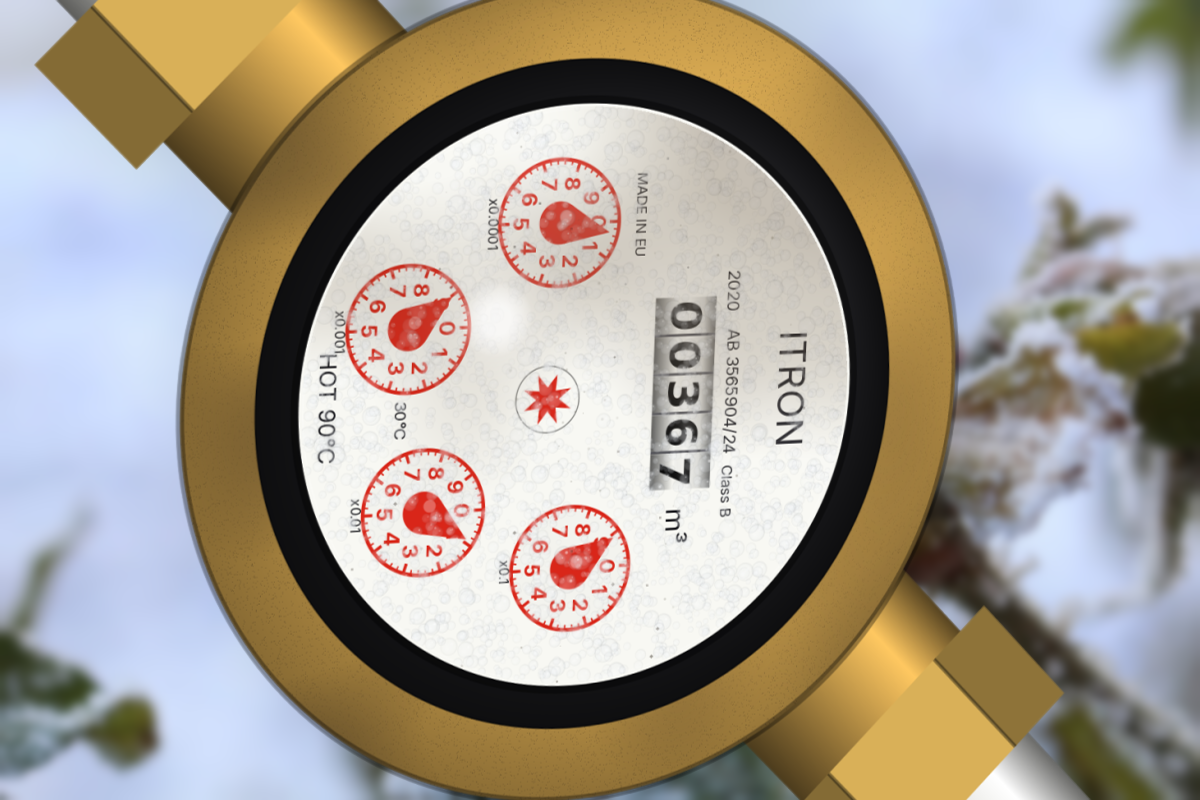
366.9090 m³
